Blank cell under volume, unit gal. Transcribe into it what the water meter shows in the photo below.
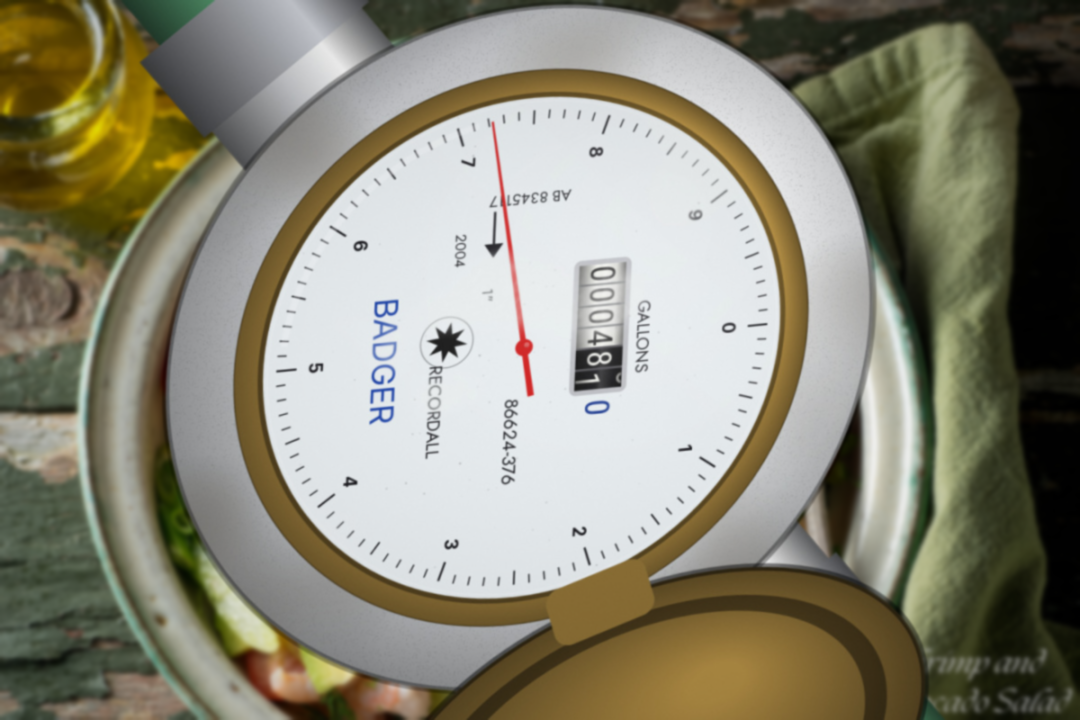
4807.2 gal
